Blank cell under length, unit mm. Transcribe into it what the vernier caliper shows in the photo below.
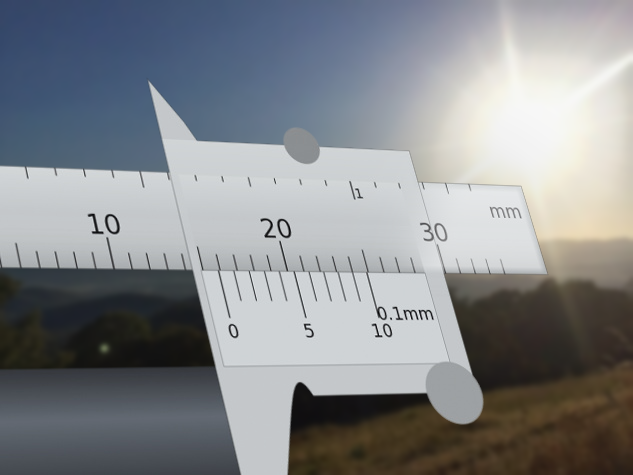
15.9 mm
